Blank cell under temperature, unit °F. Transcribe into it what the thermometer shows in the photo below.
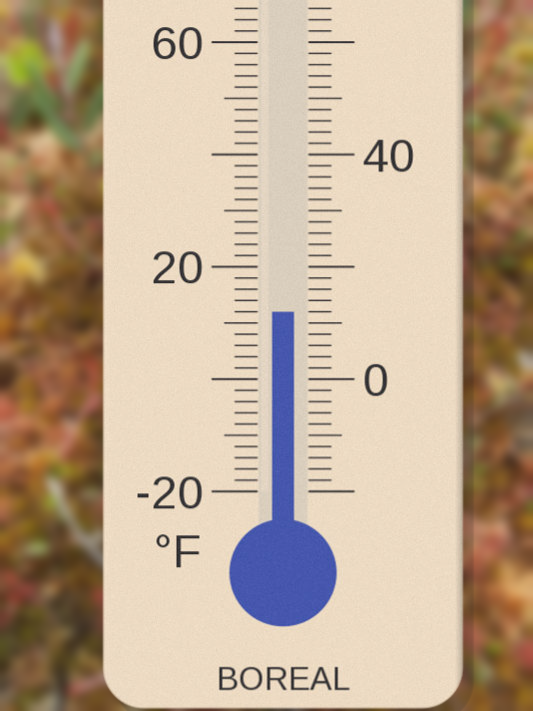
12 °F
